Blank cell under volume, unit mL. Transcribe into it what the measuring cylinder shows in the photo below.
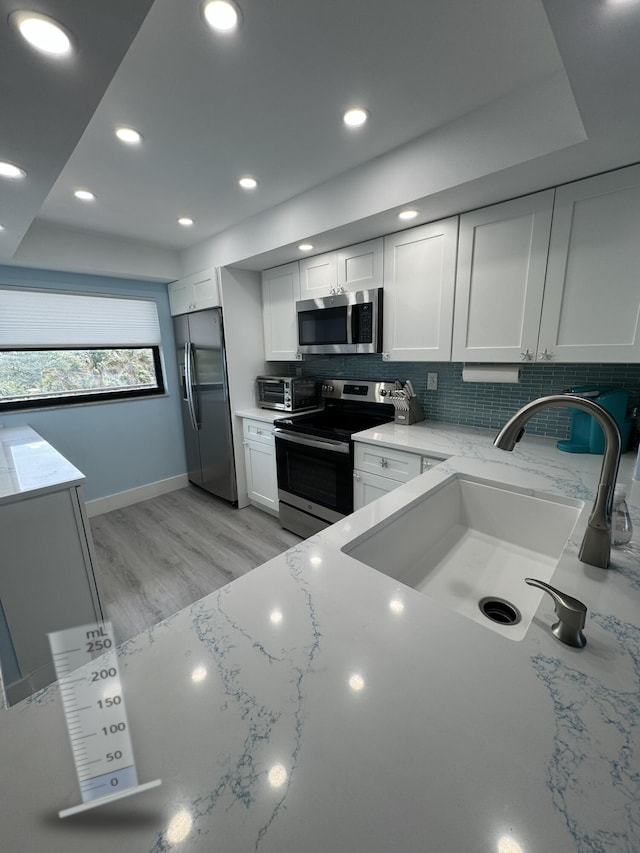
20 mL
